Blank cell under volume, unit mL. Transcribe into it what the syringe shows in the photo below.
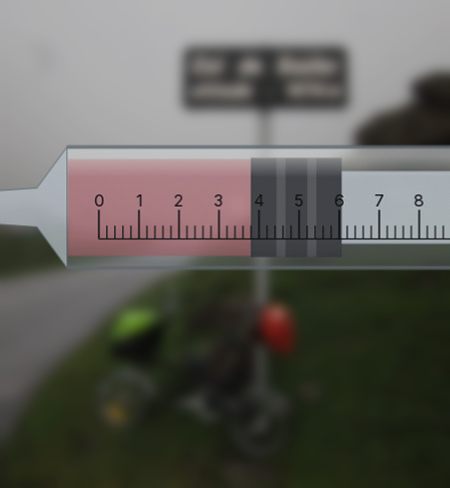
3.8 mL
